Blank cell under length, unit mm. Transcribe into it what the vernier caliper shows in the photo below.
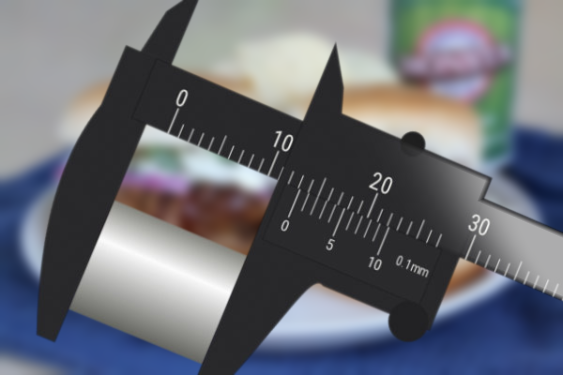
13.2 mm
